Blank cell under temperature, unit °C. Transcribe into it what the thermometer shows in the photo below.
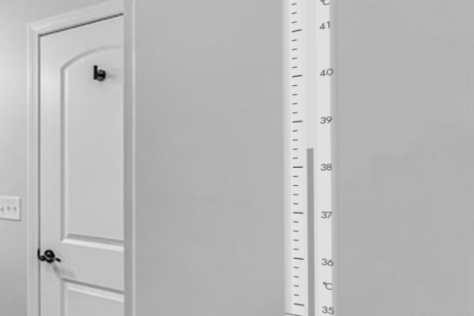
38.4 °C
